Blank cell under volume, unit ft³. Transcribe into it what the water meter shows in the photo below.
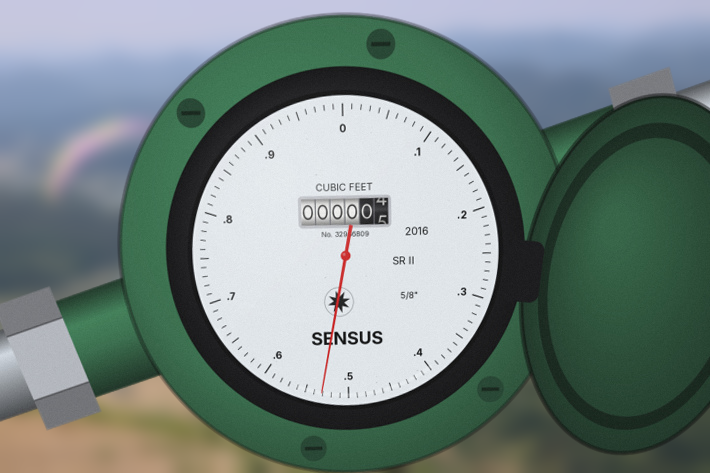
4.53 ft³
